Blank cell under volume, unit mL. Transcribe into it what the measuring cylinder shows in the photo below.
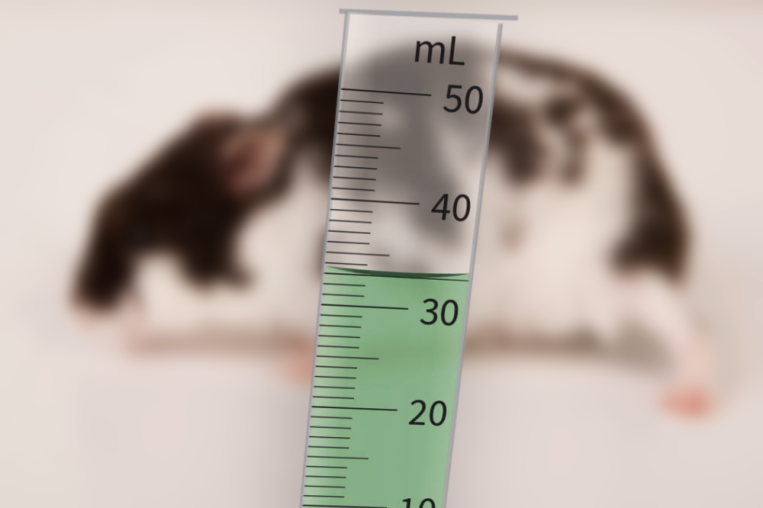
33 mL
